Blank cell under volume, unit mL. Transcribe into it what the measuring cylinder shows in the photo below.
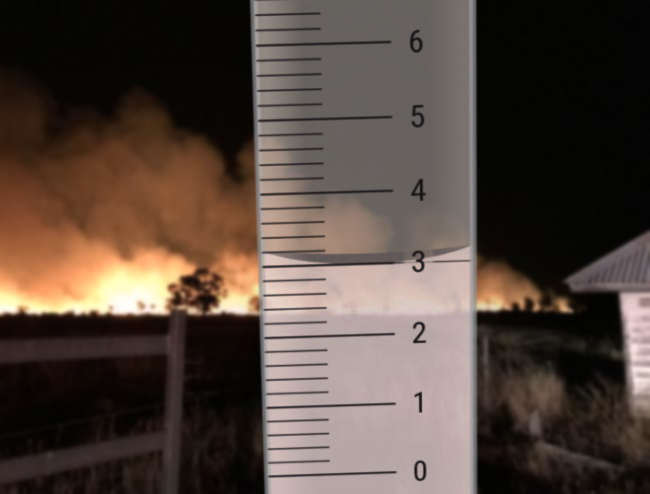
3 mL
